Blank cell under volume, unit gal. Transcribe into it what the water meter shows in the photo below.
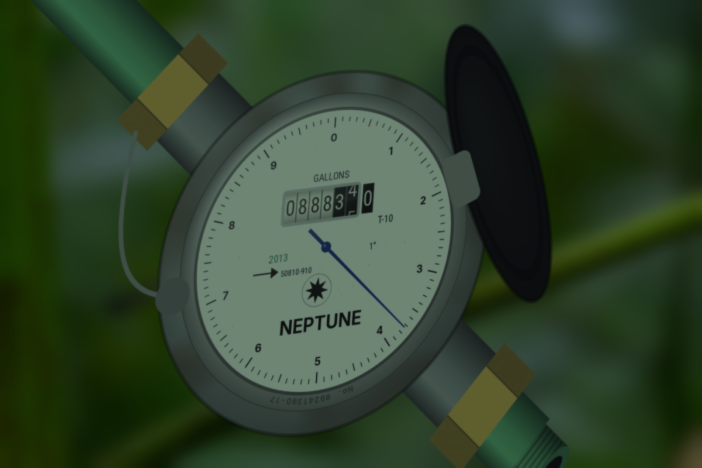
888343.7 gal
